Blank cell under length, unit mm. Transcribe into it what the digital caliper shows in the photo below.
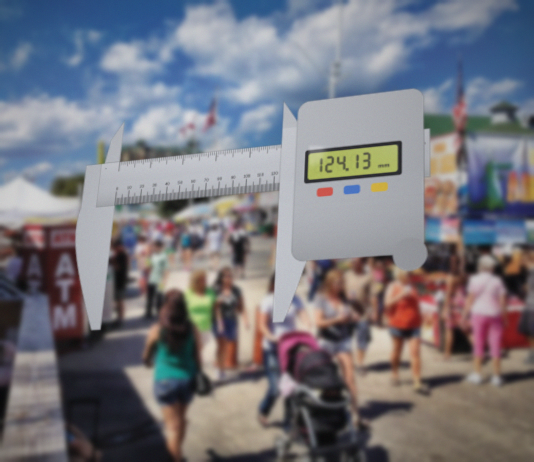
124.13 mm
